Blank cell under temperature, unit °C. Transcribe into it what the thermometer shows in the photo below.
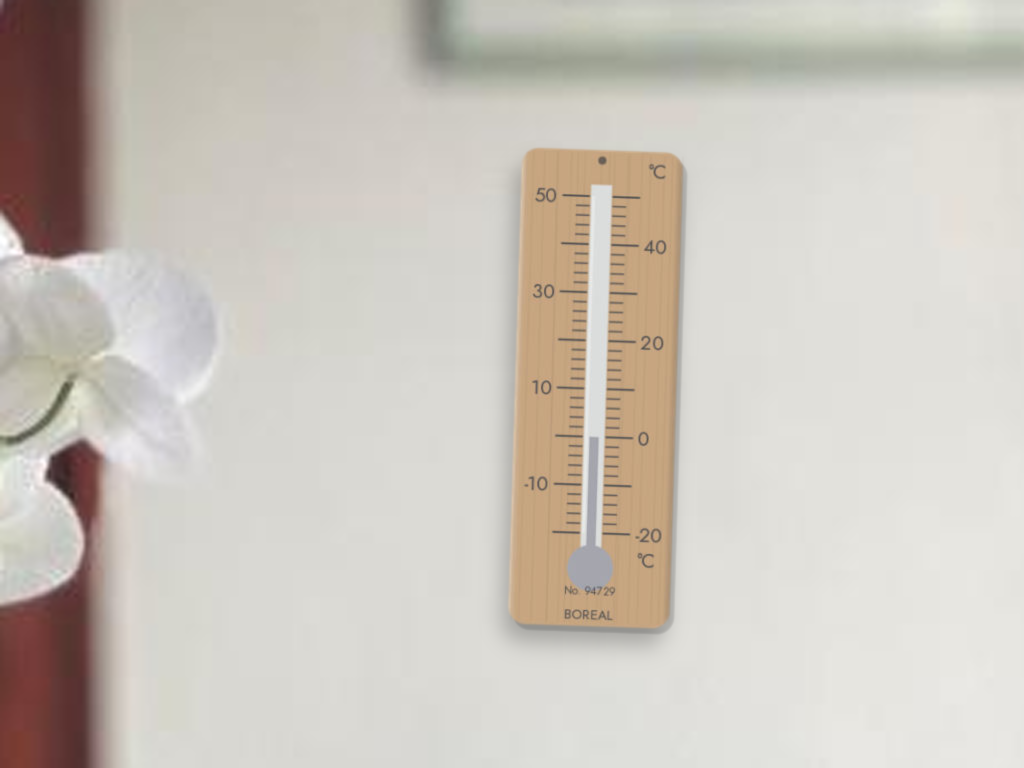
0 °C
